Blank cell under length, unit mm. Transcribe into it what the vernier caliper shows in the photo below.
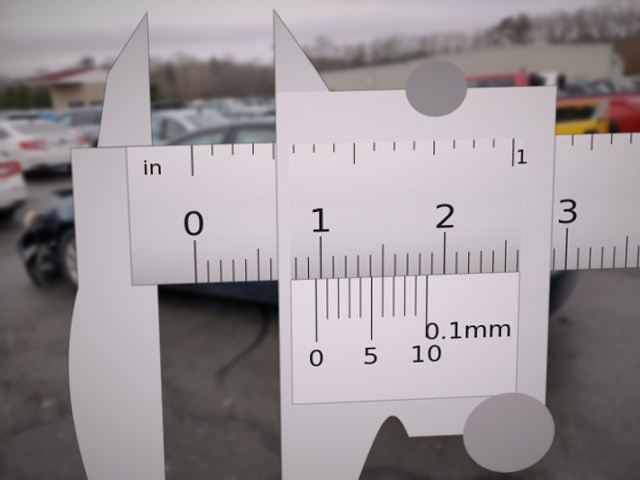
9.6 mm
